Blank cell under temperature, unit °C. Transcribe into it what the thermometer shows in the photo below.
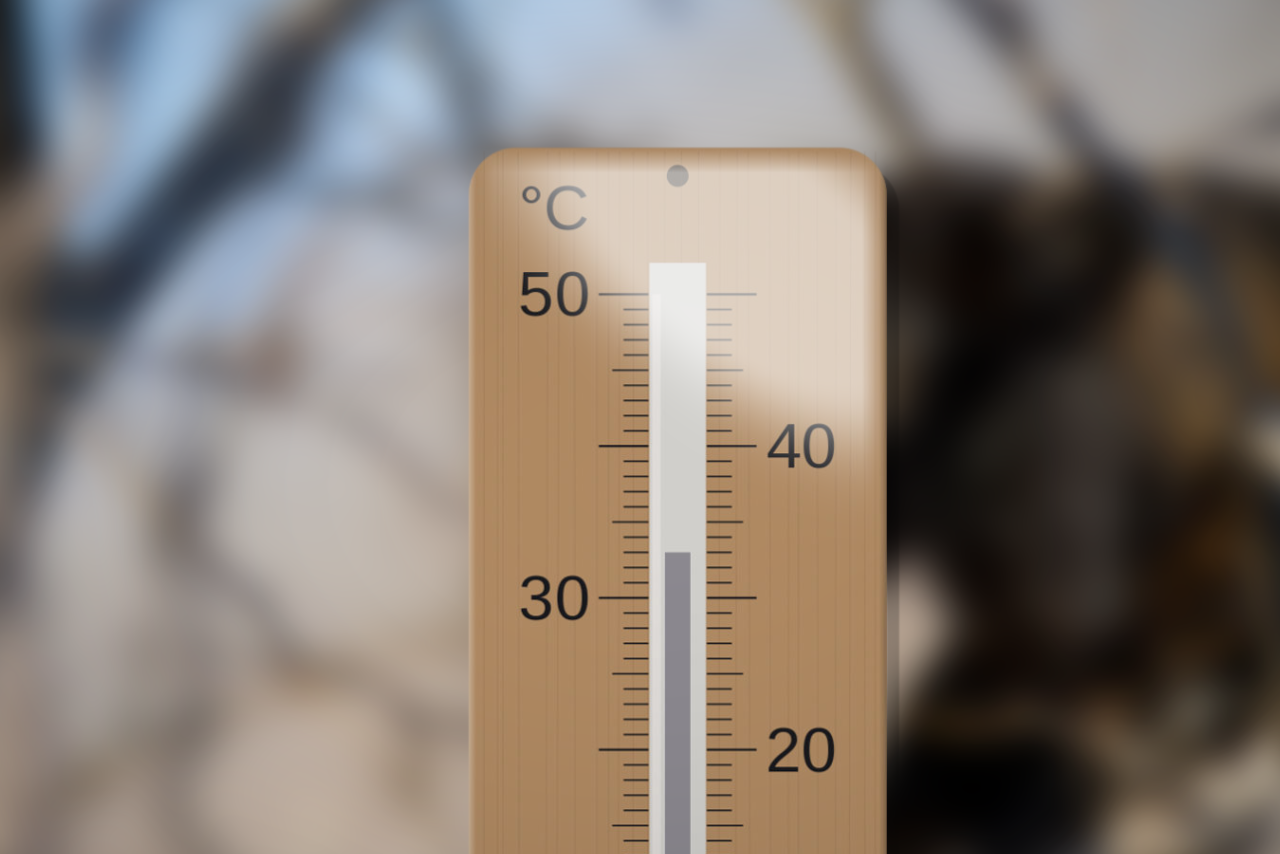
33 °C
